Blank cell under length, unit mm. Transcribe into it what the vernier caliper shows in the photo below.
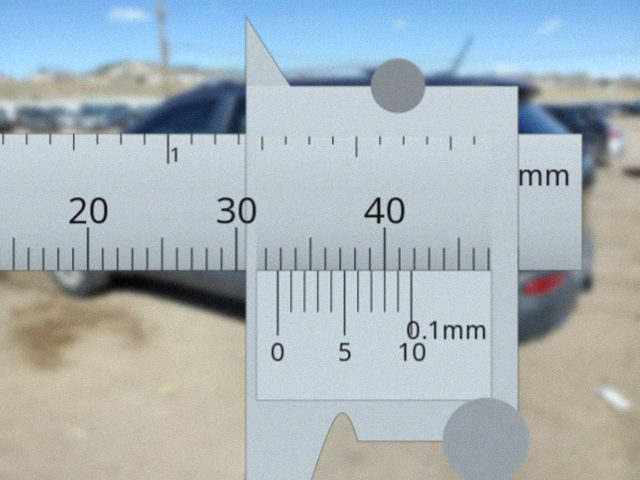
32.8 mm
